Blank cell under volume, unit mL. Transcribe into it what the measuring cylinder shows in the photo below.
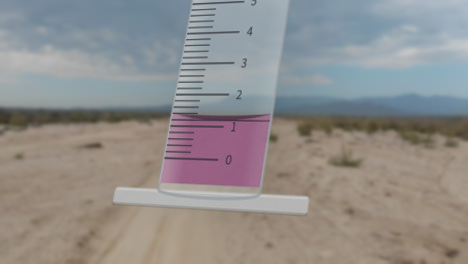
1.2 mL
